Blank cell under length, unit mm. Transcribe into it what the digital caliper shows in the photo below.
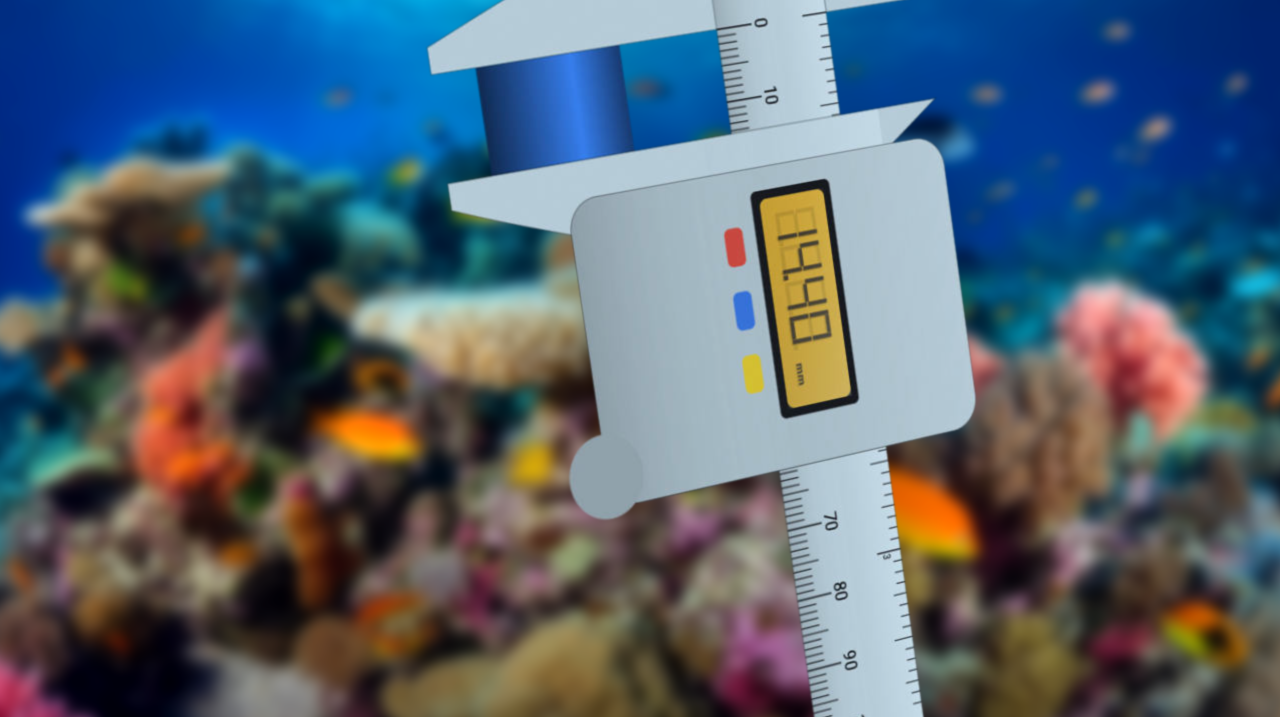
14.40 mm
